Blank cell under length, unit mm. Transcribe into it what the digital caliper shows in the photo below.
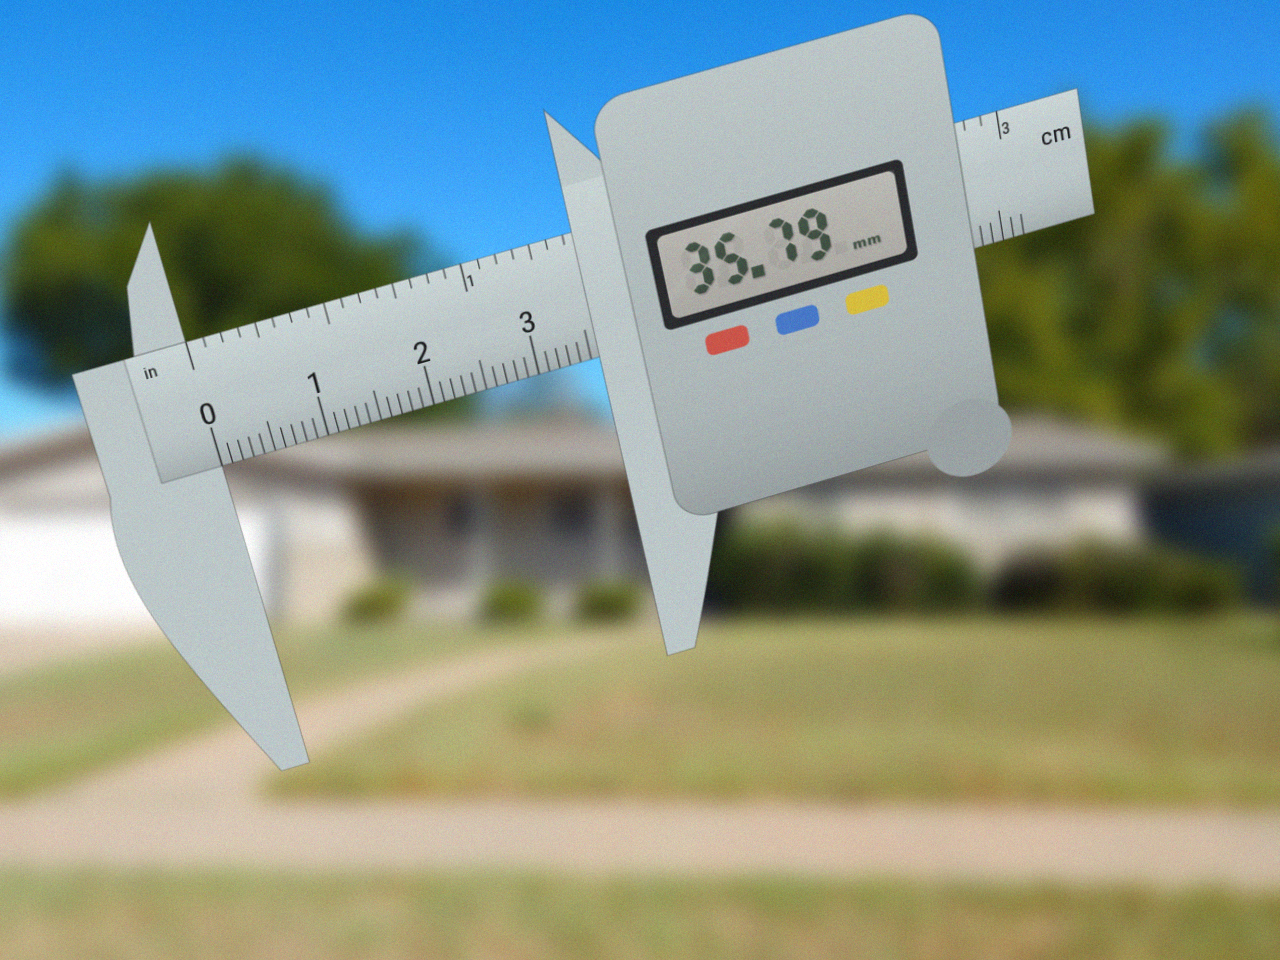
35.79 mm
